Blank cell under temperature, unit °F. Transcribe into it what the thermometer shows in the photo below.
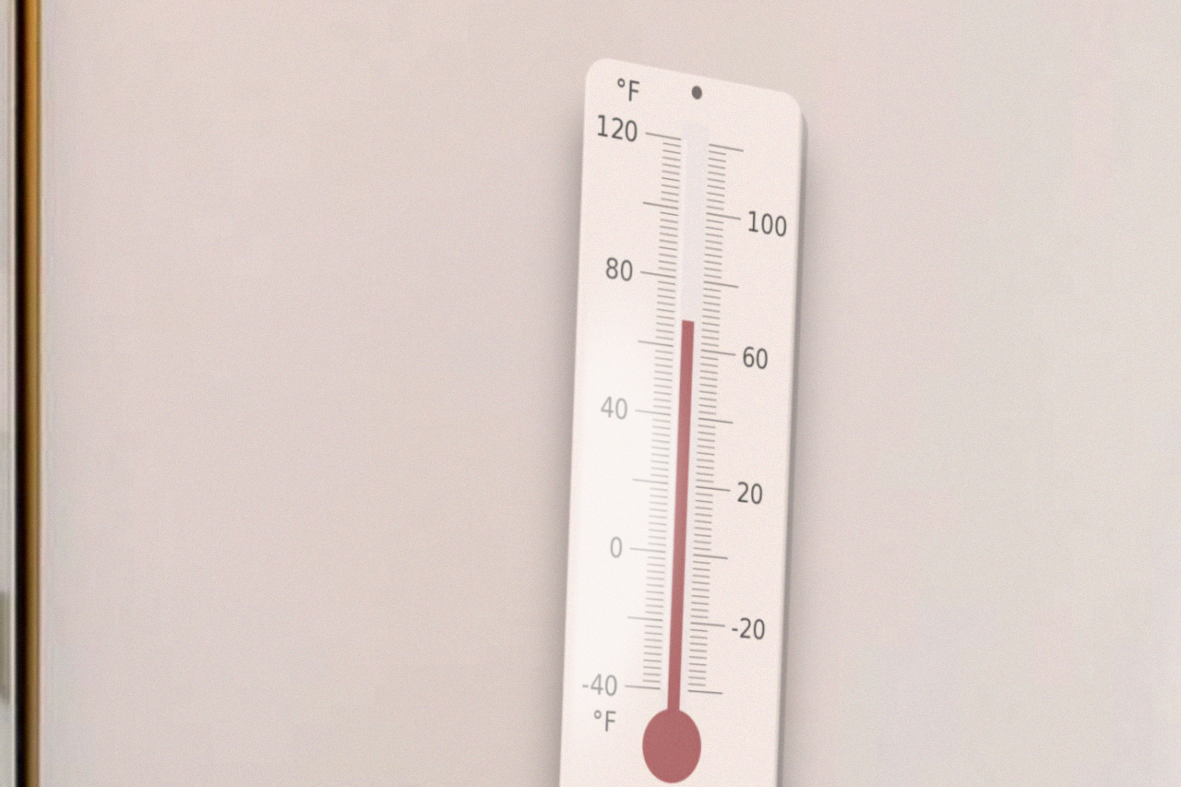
68 °F
